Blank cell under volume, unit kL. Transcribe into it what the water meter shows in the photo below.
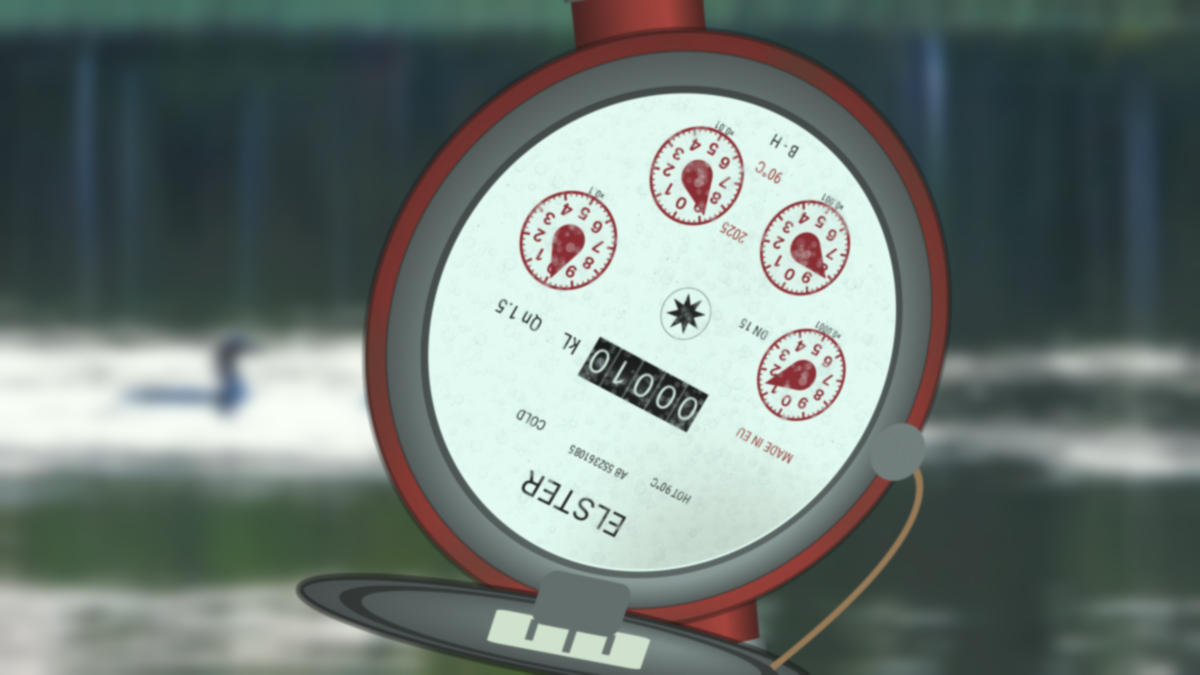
9.9881 kL
